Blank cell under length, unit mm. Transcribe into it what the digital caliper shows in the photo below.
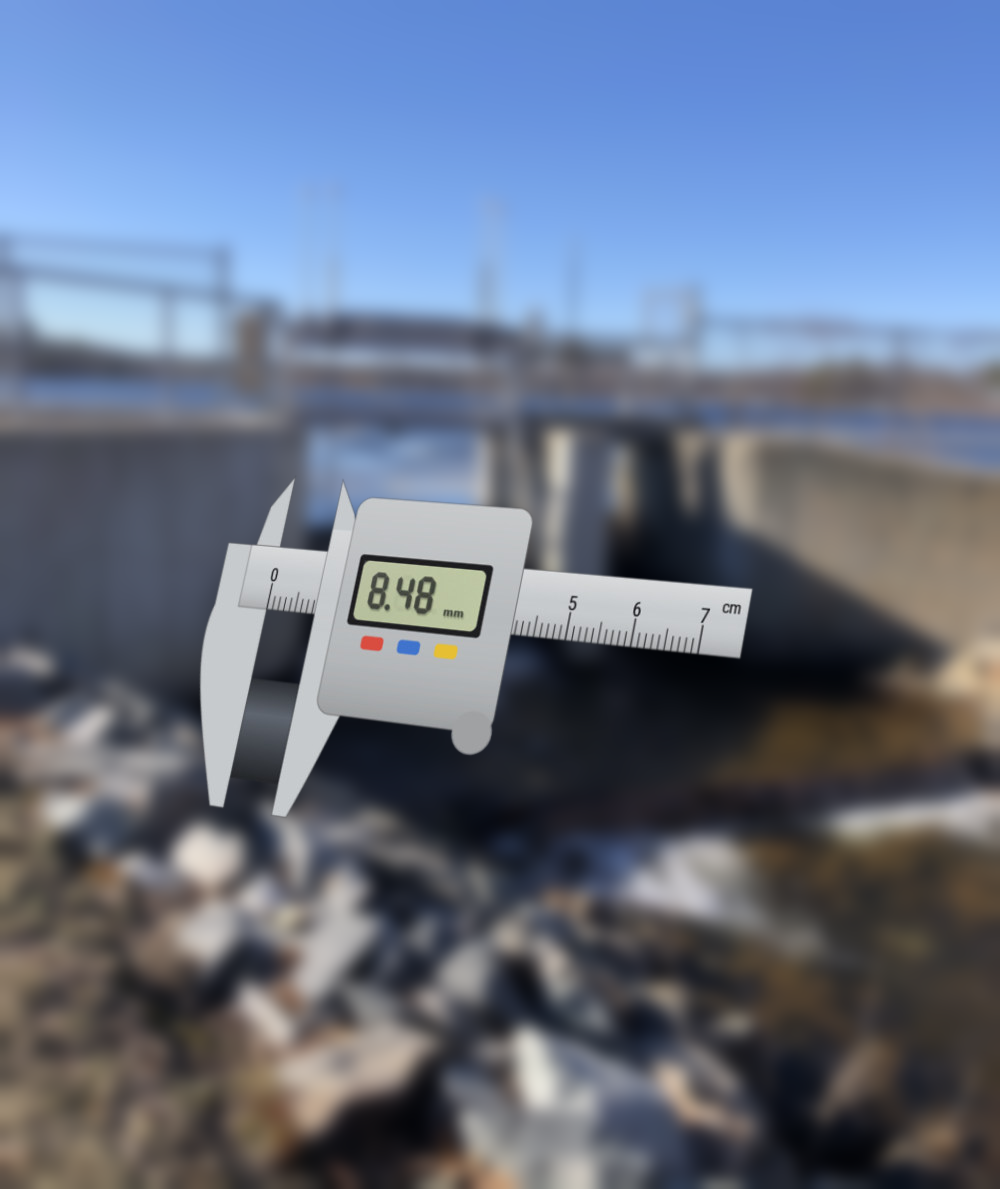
8.48 mm
